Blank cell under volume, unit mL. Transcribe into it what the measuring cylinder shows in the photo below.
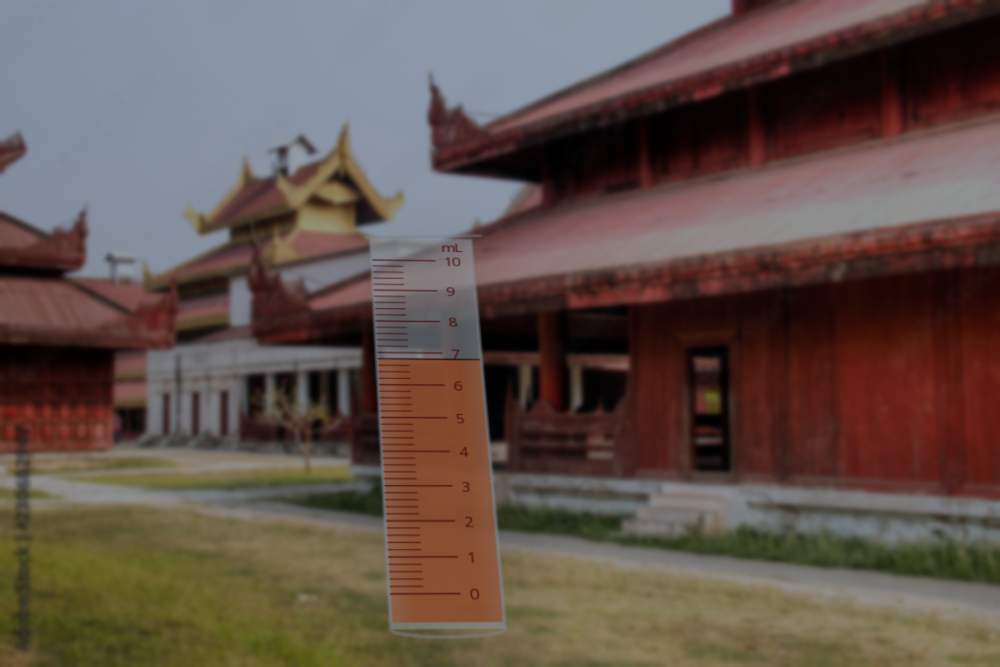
6.8 mL
